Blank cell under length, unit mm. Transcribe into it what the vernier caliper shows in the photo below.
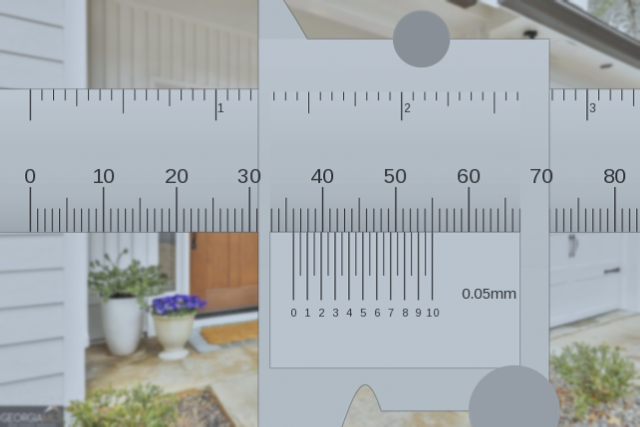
36.0 mm
